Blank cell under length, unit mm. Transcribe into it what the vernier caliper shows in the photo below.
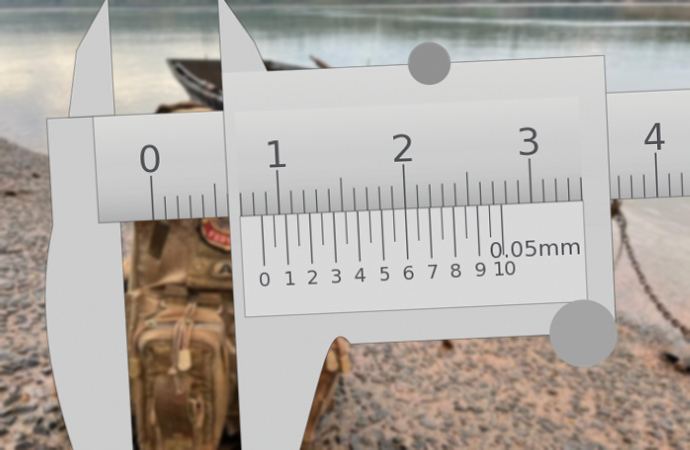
8.6 mm
